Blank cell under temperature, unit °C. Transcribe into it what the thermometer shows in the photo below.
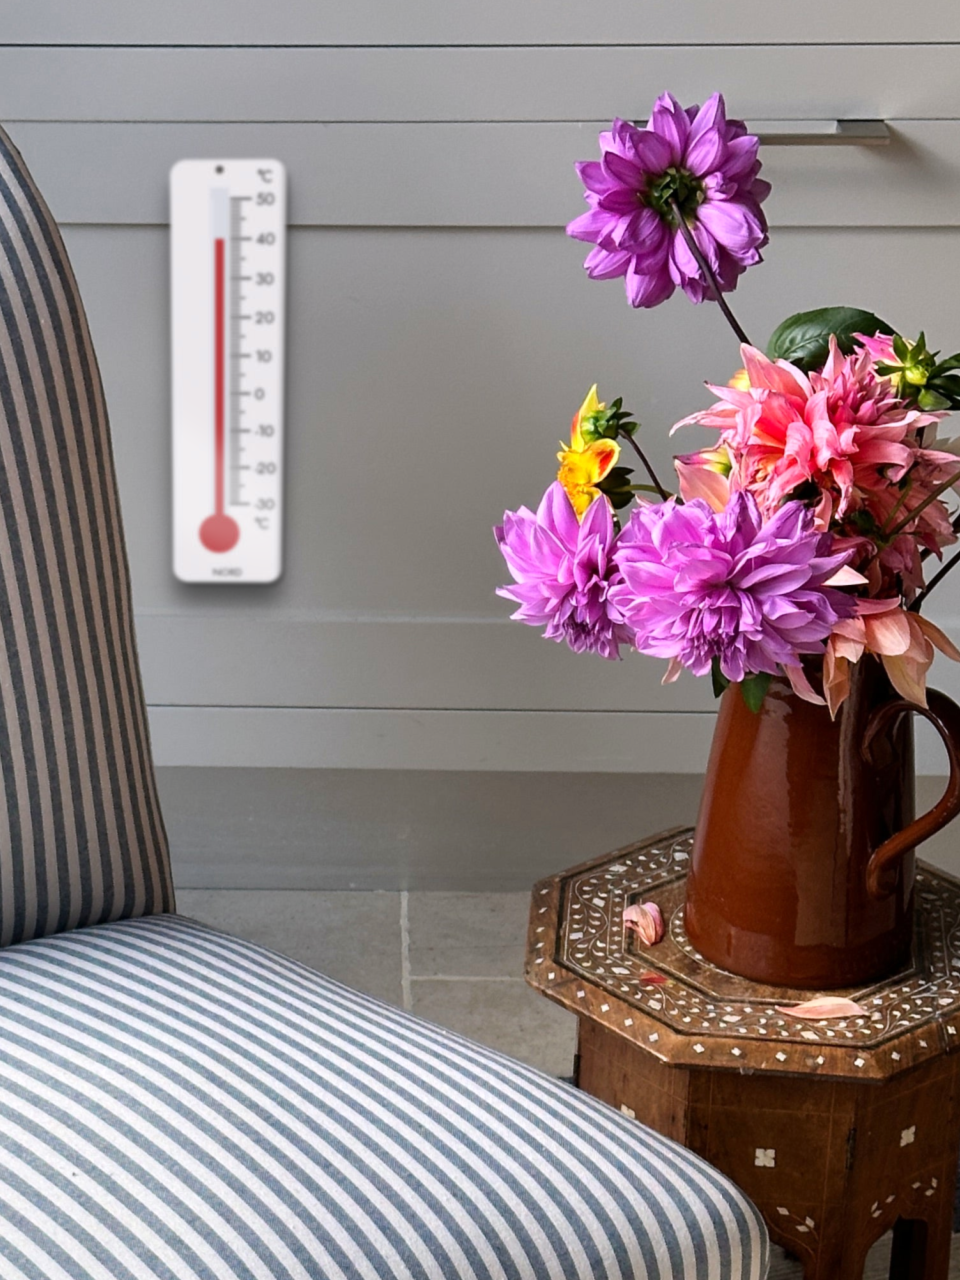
40 °C
